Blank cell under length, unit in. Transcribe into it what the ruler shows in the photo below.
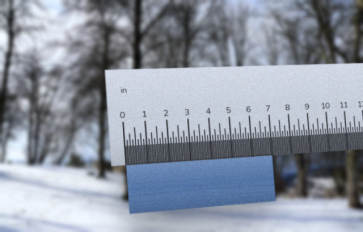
7 in
